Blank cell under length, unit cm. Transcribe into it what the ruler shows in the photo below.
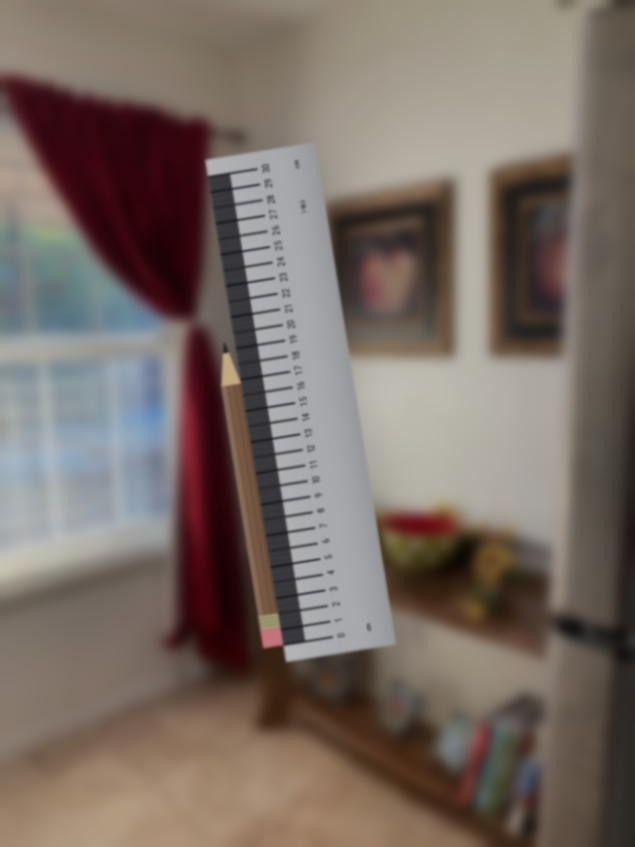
19.5 cm
